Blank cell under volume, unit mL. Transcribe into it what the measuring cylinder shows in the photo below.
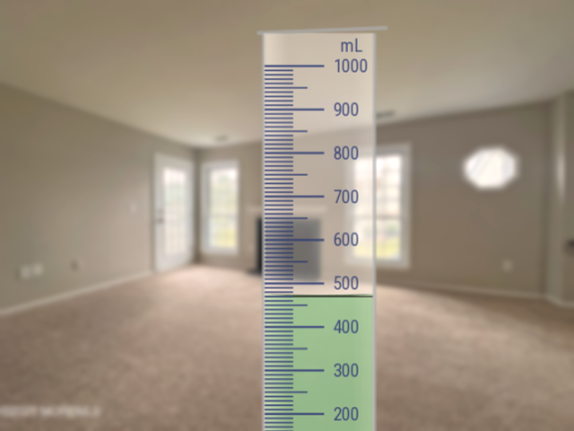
470 mL
